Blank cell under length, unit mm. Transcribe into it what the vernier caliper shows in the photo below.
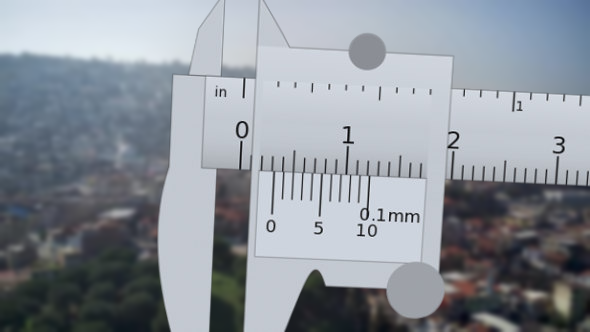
3.2 mm
